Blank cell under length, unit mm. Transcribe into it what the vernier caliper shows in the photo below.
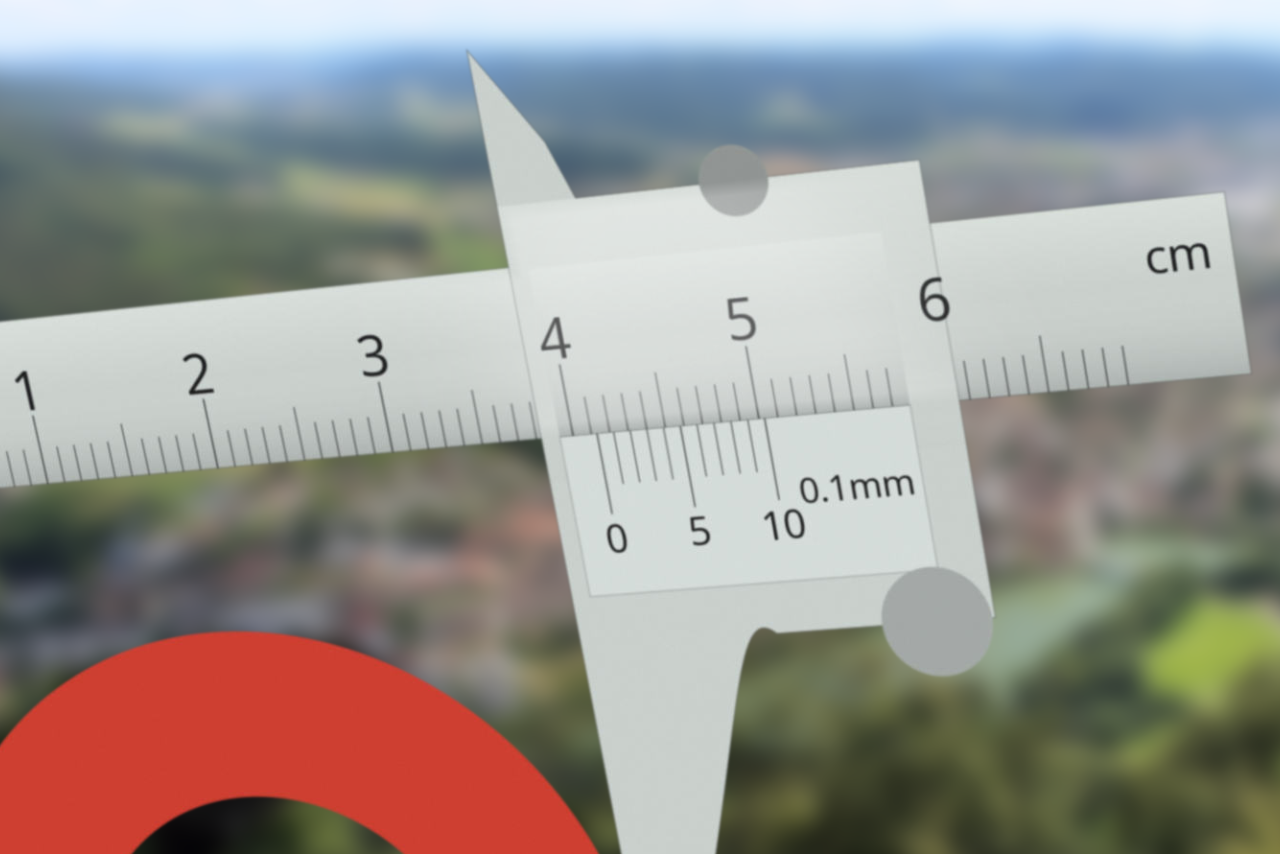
41.3 mm
